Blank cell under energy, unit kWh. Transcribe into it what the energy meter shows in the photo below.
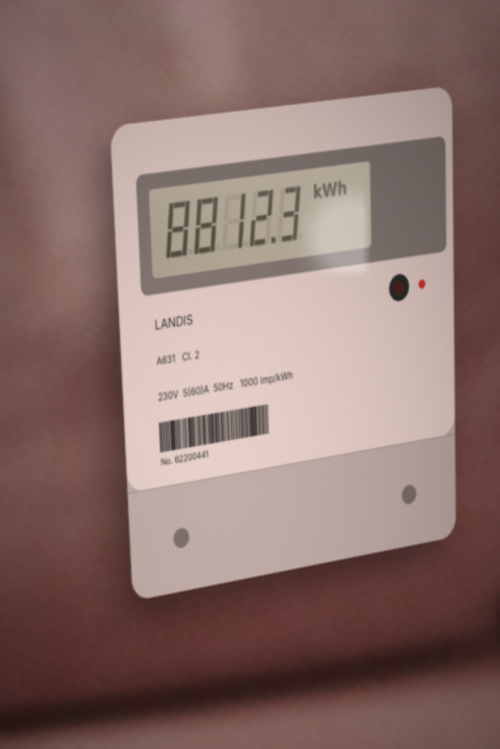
8812.3 kWh
